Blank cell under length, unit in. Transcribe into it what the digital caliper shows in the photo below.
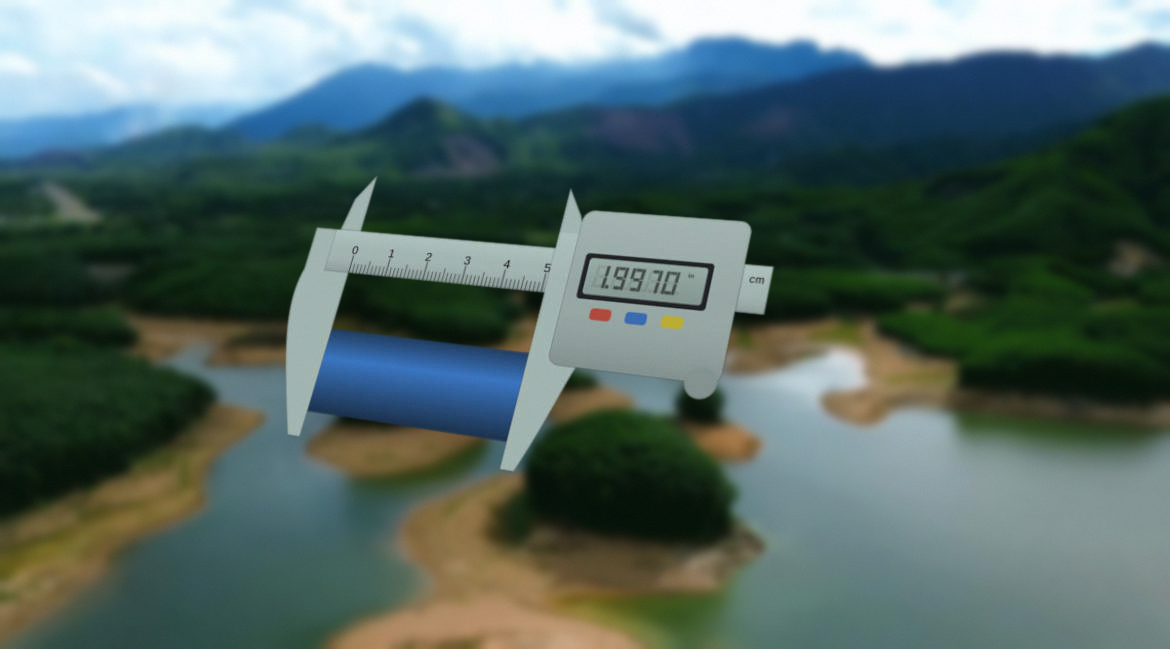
1.9970 in
